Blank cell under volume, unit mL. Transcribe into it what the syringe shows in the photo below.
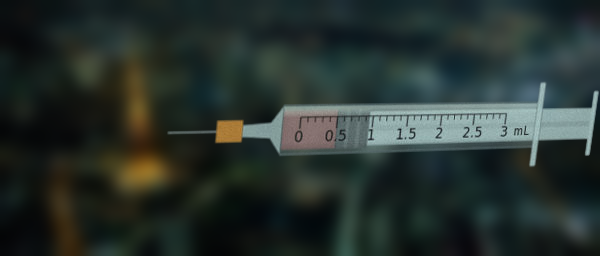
0.5 mL
